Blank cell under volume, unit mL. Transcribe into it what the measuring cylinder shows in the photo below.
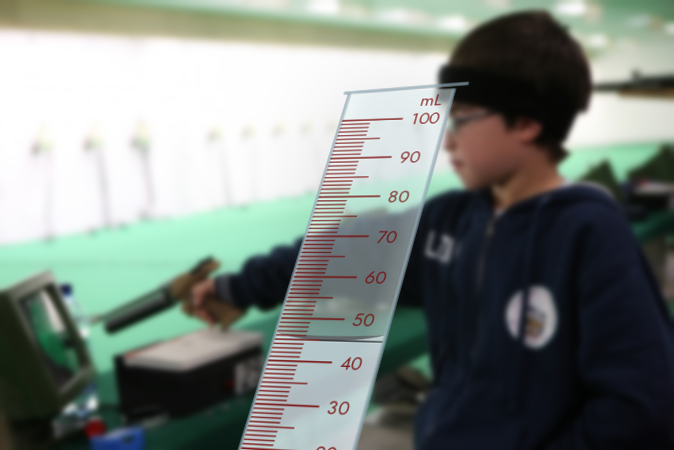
45 mL
